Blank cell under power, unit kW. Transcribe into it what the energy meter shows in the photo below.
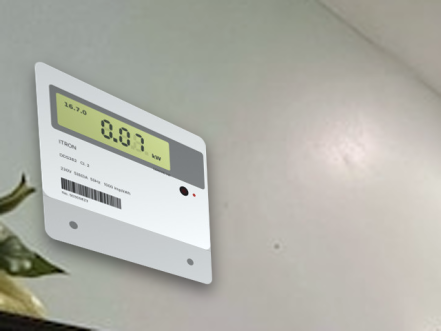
0.07 kW
